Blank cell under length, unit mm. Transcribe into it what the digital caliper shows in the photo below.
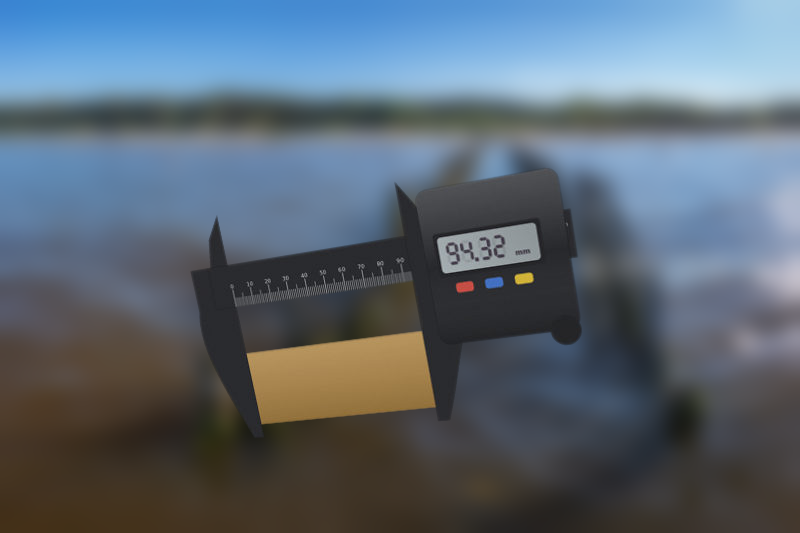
94.32 mm
